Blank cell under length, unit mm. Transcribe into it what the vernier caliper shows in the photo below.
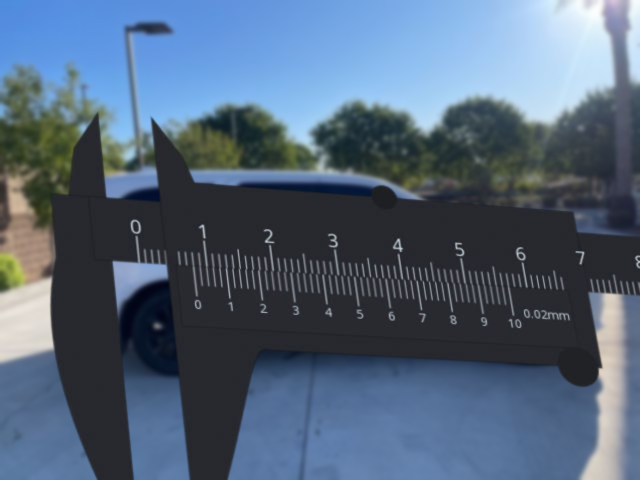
8.0 mm
